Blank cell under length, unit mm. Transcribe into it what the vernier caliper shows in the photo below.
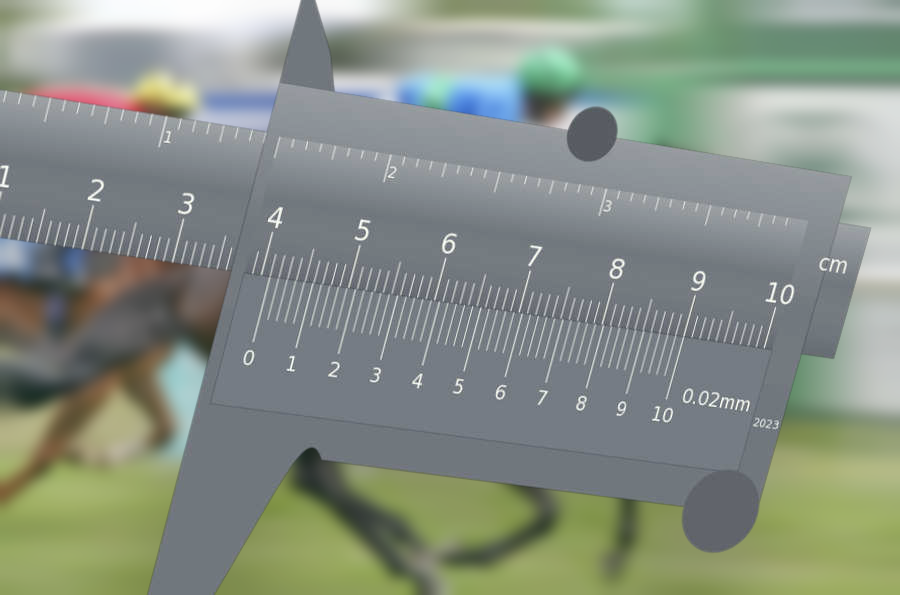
41.0 mm
